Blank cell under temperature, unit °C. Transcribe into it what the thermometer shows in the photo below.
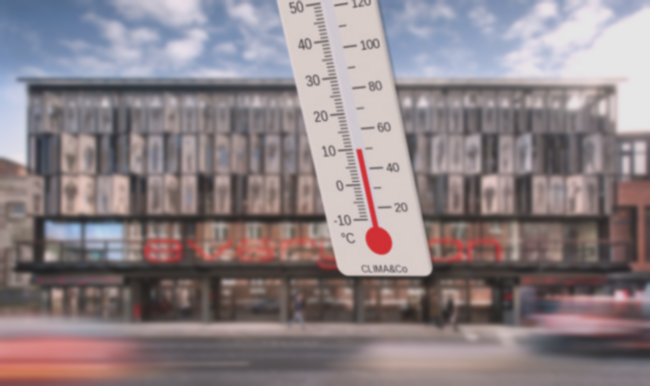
10 °C
